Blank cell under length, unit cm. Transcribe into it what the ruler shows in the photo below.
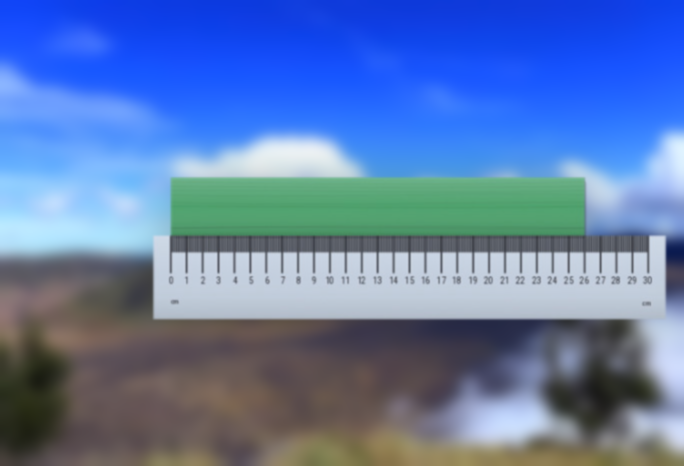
26 cm
